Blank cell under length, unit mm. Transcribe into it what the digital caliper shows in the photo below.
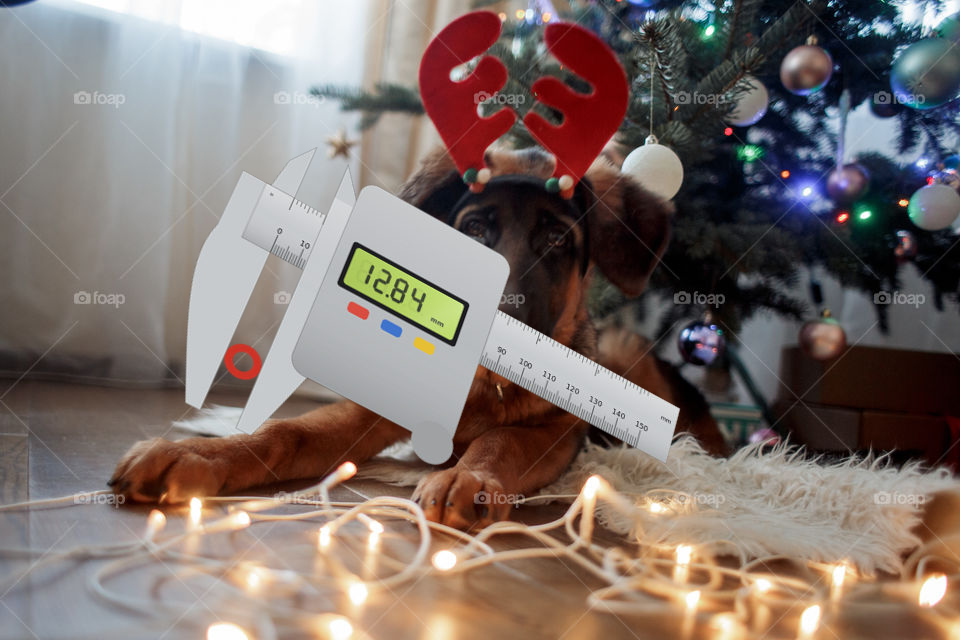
12.84 mm
